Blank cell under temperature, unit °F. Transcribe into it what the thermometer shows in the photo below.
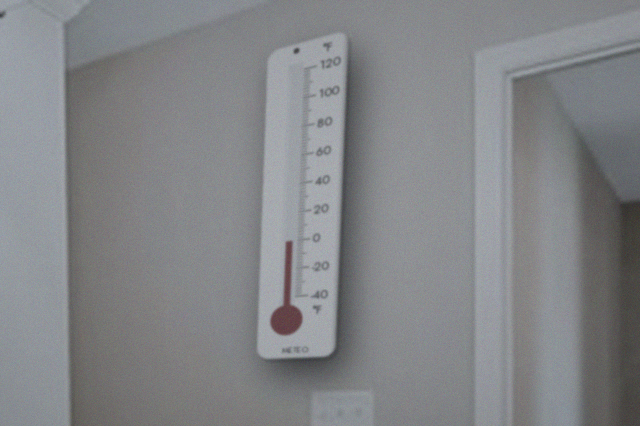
0 °F
